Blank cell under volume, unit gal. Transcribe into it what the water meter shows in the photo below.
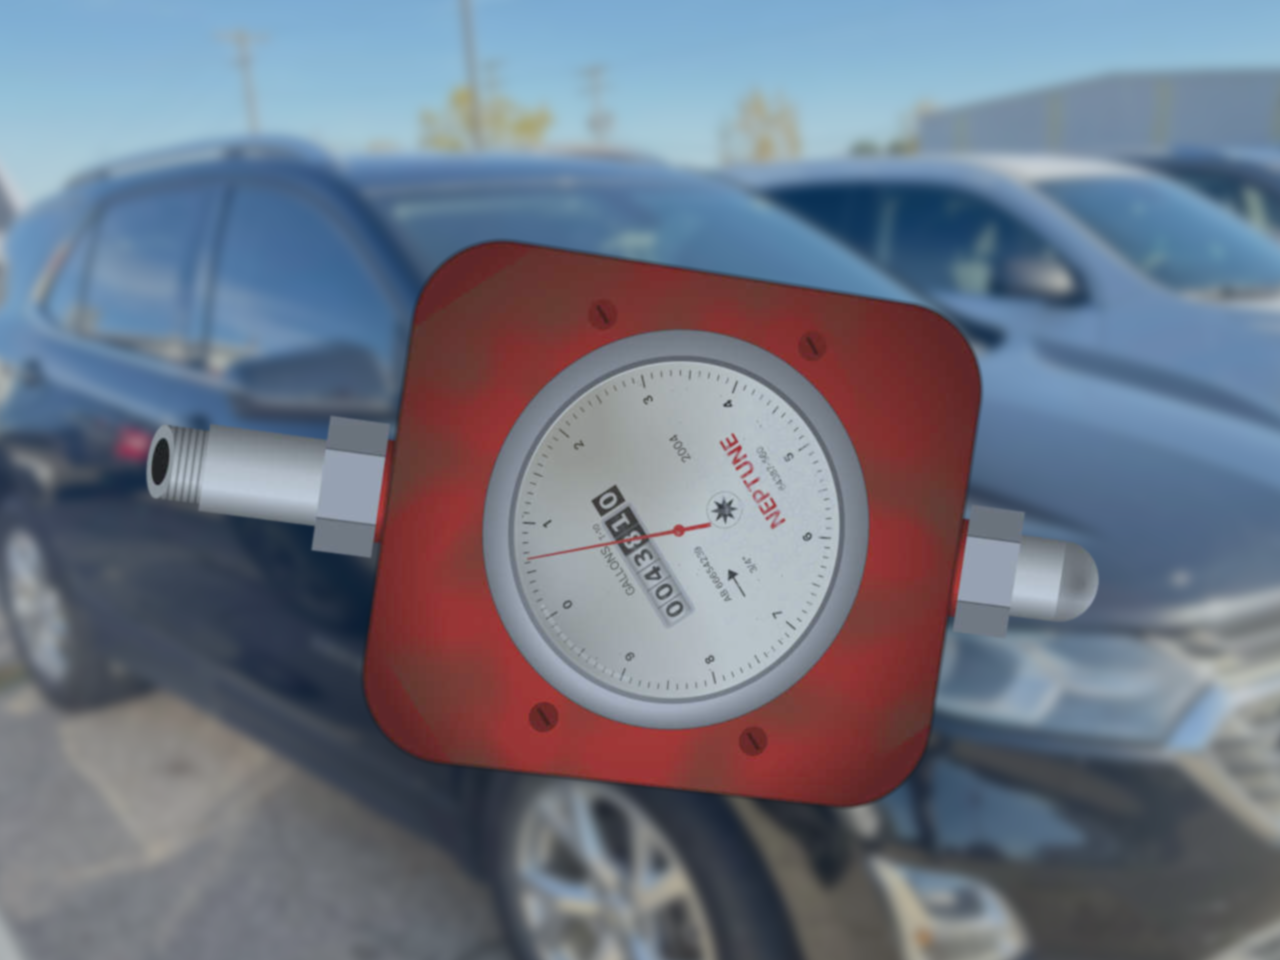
43810.6 gal
